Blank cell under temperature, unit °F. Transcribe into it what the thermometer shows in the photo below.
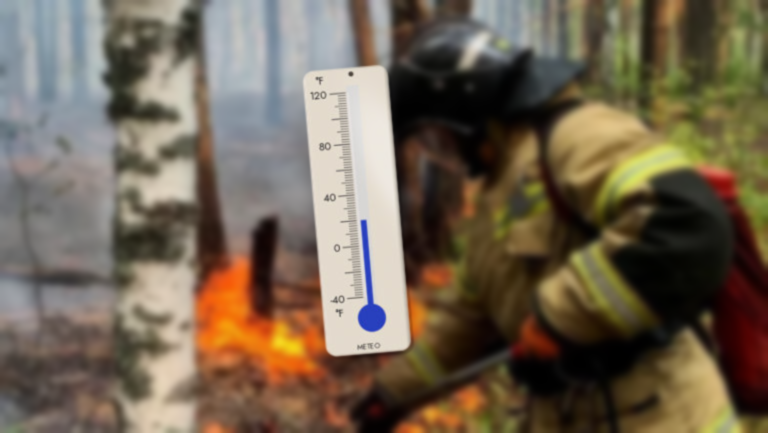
20 °F
